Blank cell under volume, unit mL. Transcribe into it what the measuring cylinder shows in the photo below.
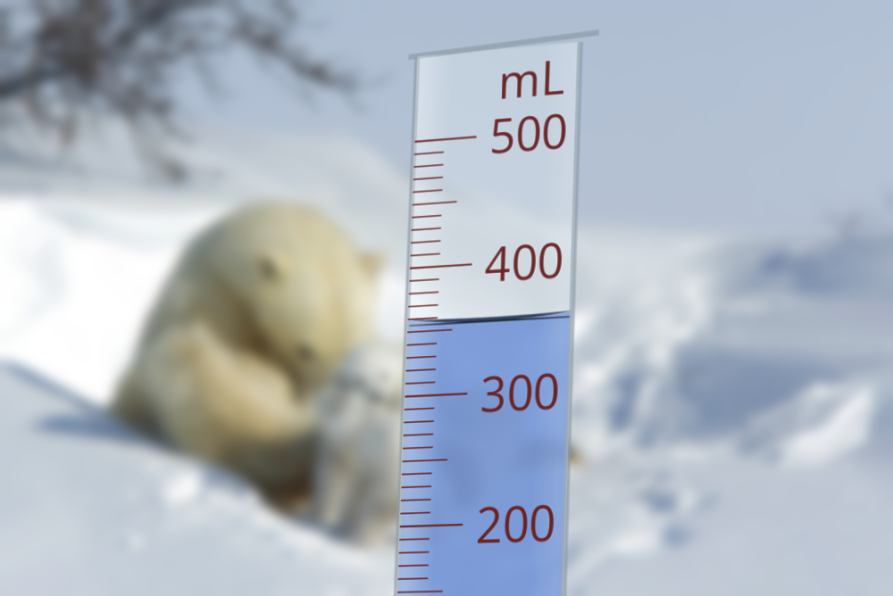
355 mL
